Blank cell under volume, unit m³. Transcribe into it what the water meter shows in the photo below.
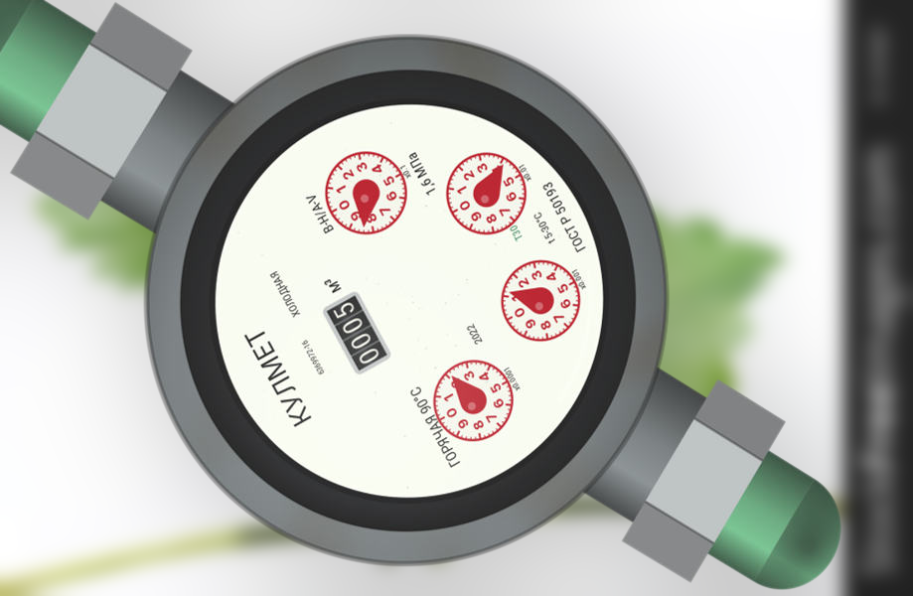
5.8412 m³
